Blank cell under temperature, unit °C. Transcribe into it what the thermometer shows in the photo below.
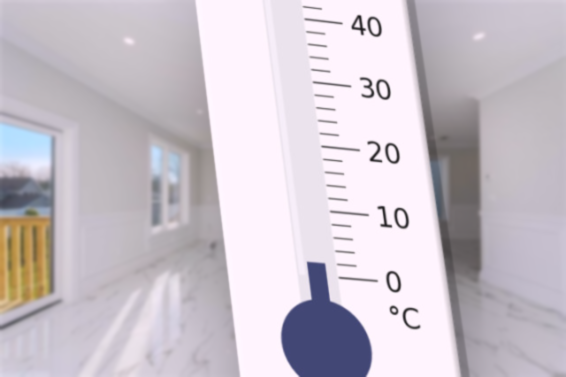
2 °C
